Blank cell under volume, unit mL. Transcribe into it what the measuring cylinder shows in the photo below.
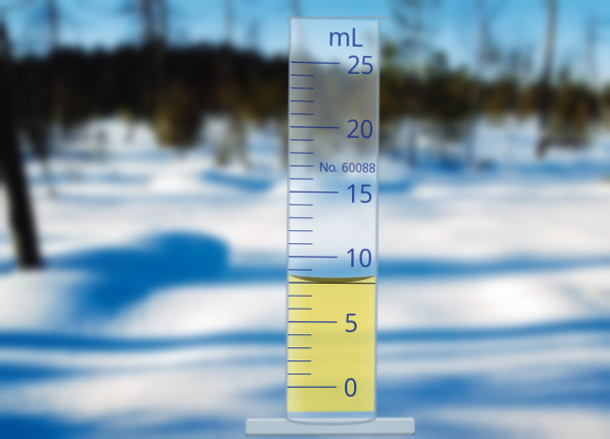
8 mL
